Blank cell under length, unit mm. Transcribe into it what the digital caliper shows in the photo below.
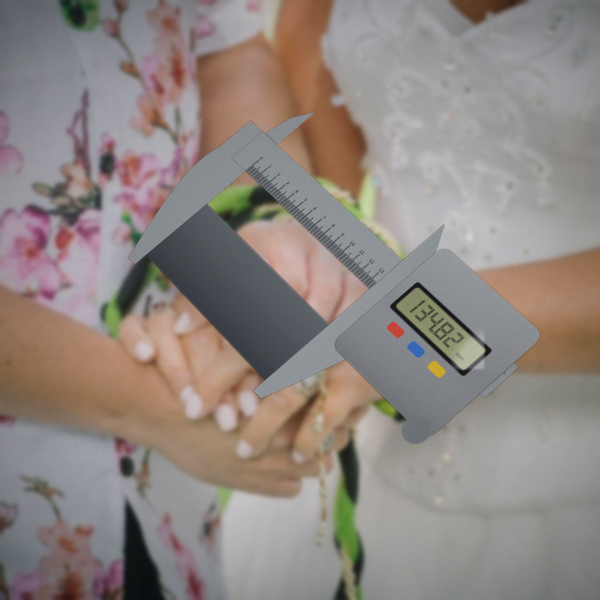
134.82 mm
